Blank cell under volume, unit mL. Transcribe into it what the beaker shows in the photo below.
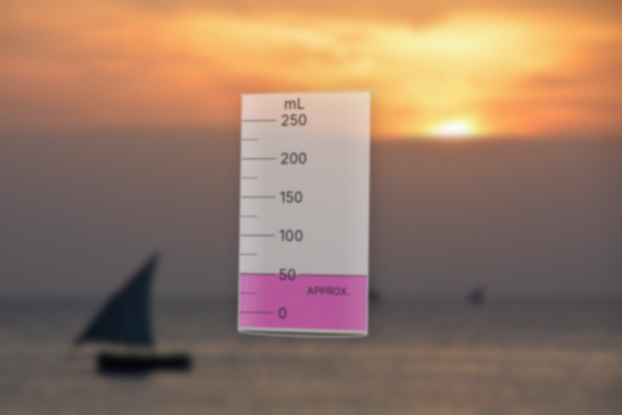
50 mL
